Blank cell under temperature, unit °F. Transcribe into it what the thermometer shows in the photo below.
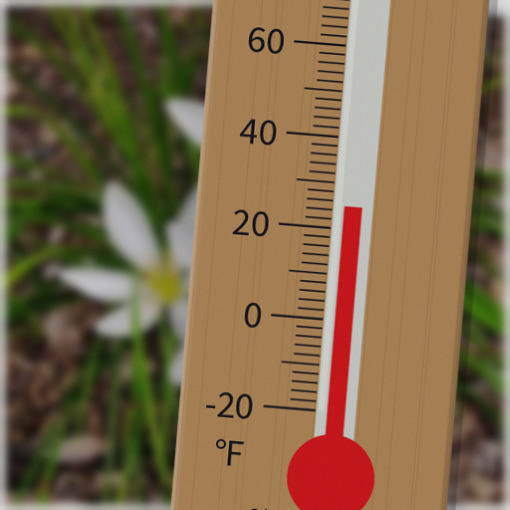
25 °F
